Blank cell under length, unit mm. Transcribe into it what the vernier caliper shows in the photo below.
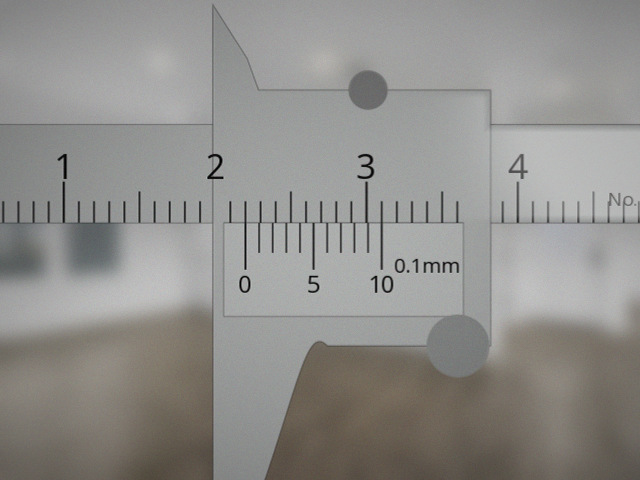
22.0 mm
